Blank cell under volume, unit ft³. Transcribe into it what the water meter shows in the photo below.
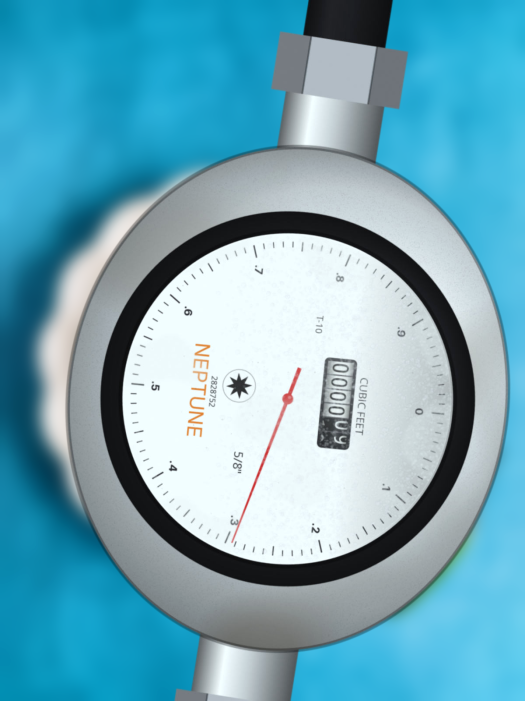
9.29 ft³
